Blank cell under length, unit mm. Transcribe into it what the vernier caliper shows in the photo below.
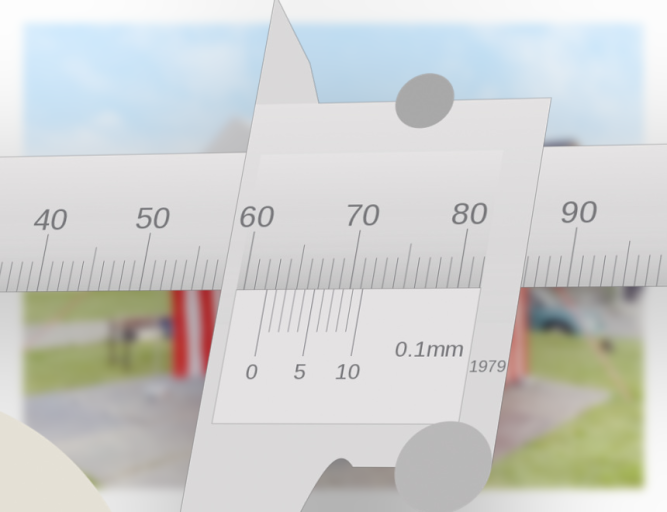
62.2 mm
